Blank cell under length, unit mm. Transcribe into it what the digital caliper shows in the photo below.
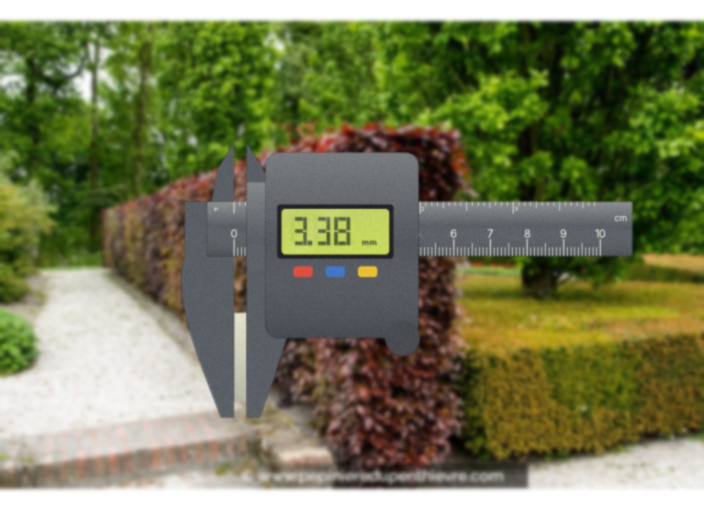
3.38 mm
